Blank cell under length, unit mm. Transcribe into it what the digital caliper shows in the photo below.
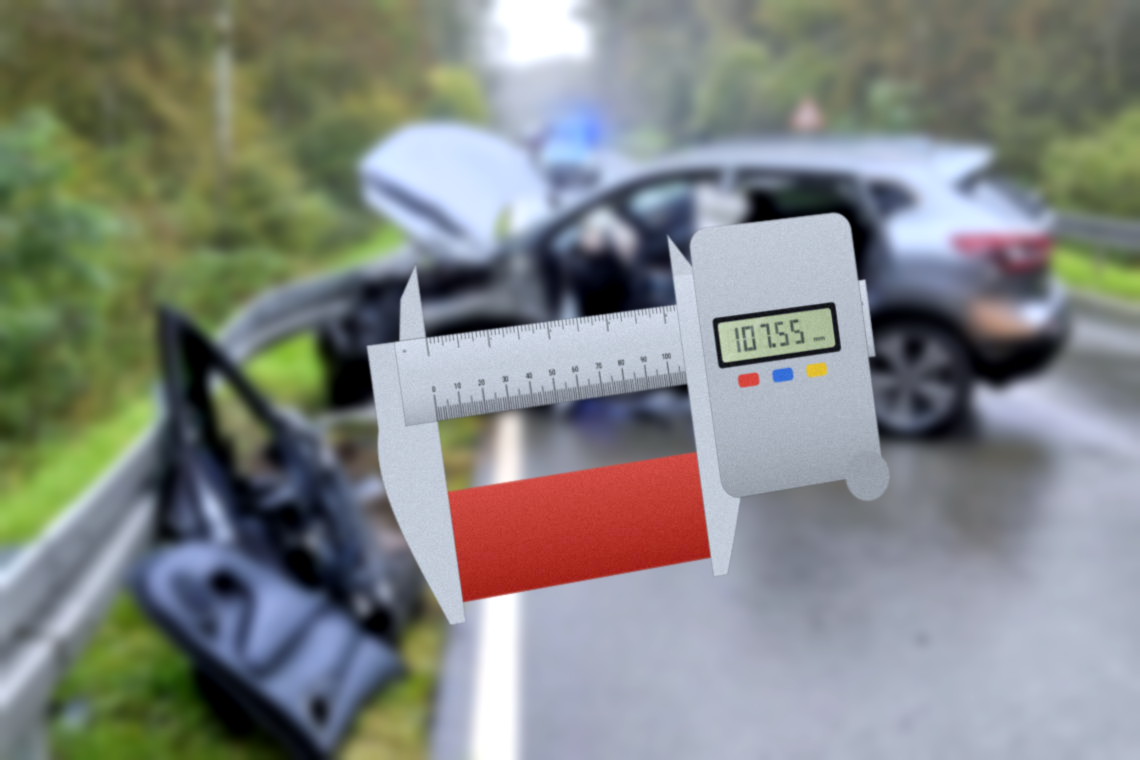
107.55 mm
